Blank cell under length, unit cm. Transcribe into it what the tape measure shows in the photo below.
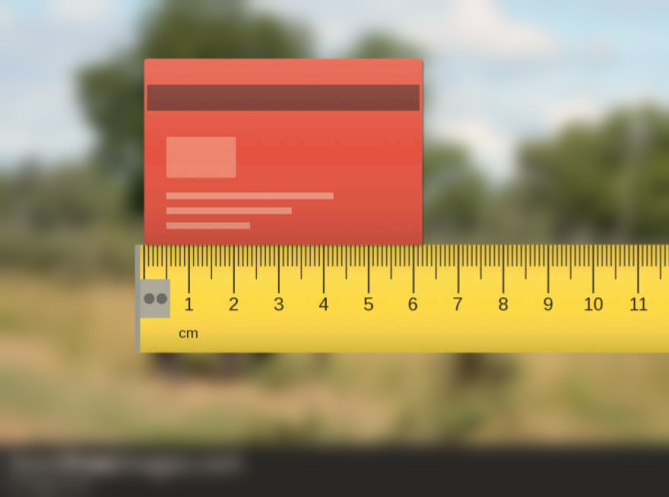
6.2 cm
